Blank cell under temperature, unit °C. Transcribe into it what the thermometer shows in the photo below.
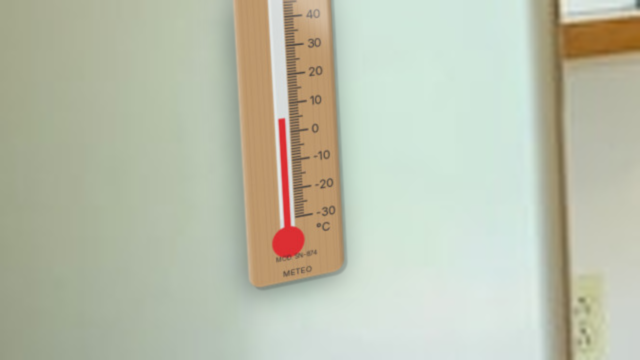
5 °C
